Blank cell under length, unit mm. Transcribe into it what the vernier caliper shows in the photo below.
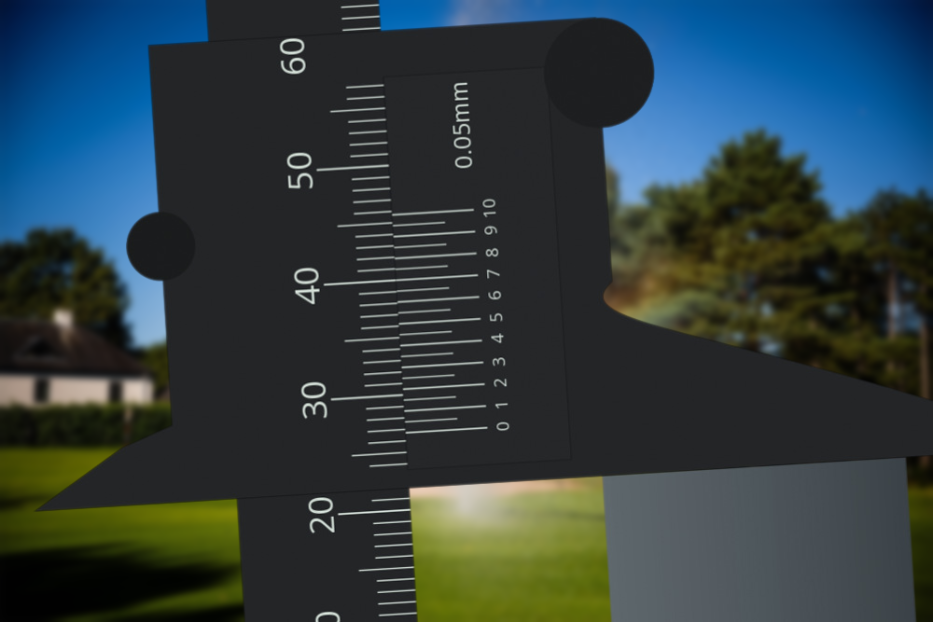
26.7 mm
